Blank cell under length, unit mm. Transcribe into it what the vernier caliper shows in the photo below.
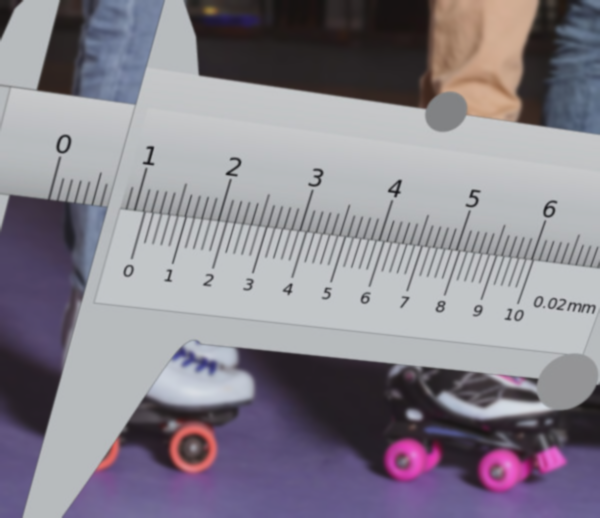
11.2 mm
